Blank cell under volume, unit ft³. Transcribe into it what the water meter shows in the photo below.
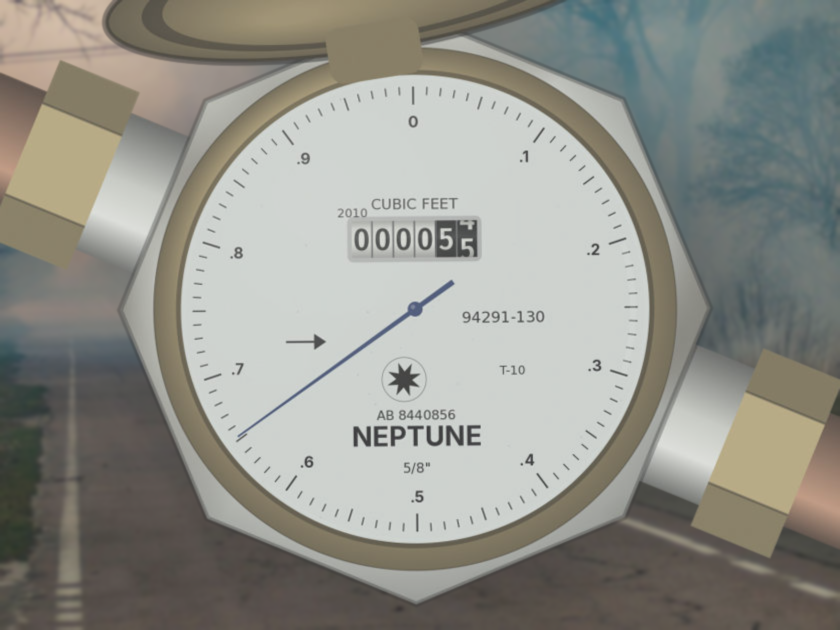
54.65 ft³
